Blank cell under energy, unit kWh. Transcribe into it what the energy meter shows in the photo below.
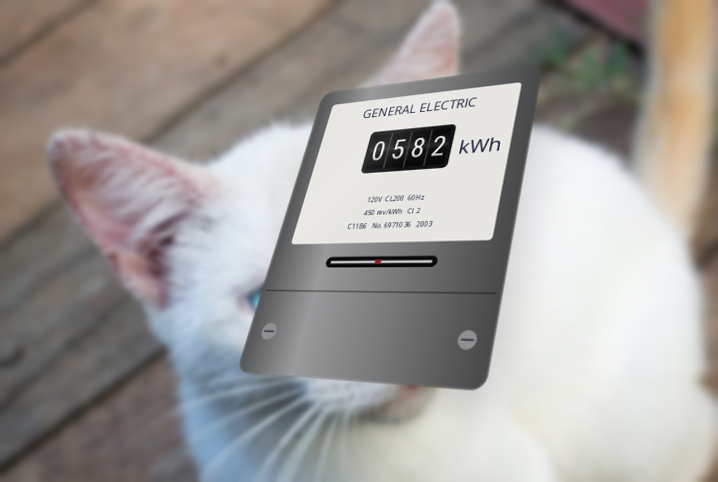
582 kWh
